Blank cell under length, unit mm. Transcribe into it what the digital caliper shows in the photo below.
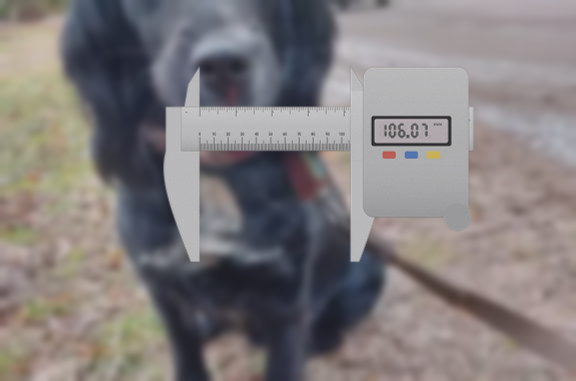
106.07 mm
